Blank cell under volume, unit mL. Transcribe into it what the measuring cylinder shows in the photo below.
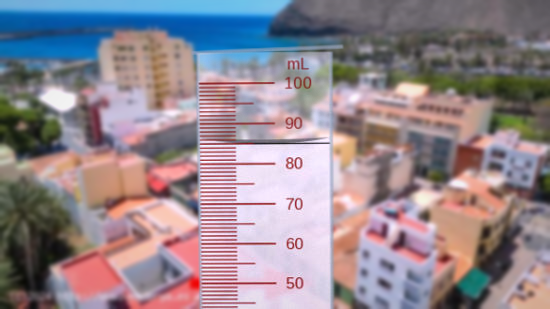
85 mL
